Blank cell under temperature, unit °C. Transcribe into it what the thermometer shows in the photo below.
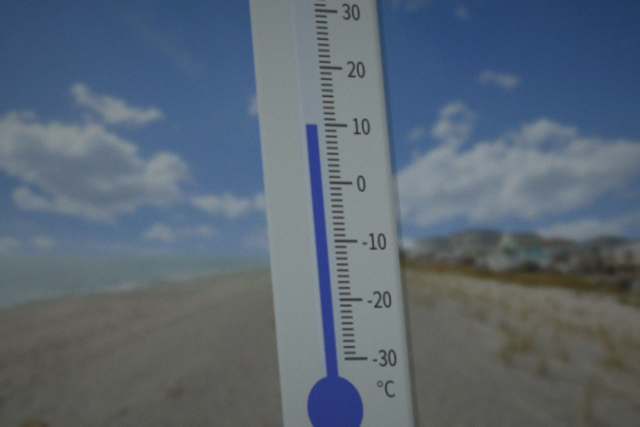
10 °C
